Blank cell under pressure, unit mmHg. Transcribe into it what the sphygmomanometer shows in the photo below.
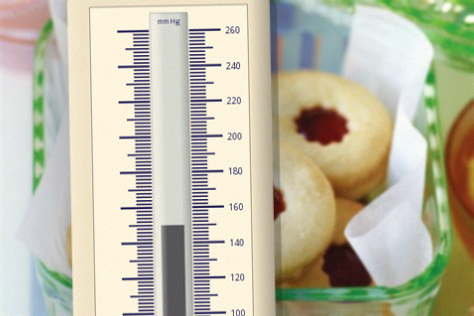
150 mmHg
